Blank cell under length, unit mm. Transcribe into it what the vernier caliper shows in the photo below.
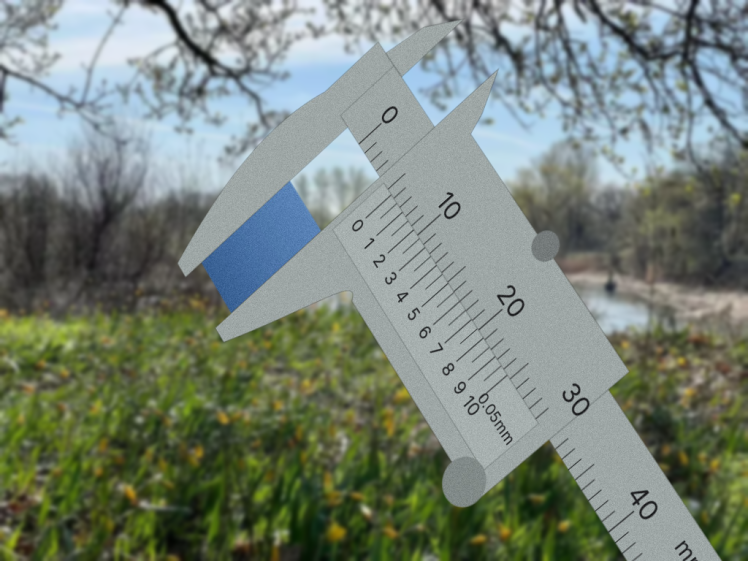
5.6 mm
